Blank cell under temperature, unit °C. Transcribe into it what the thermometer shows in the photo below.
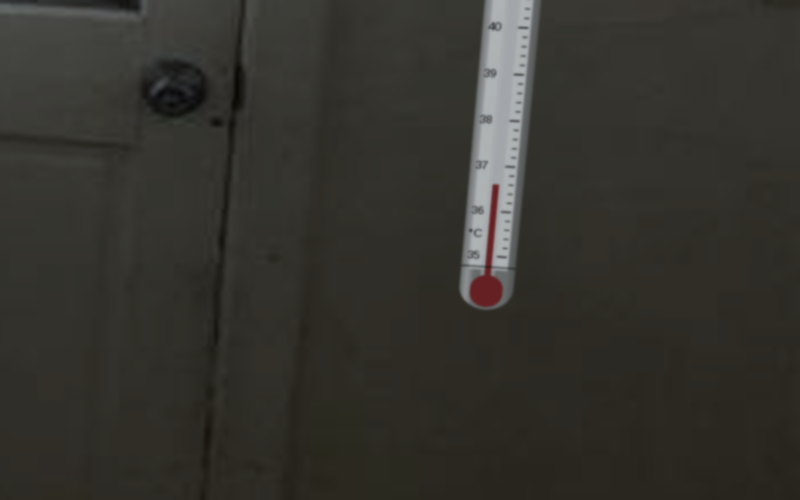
36.6 °C
